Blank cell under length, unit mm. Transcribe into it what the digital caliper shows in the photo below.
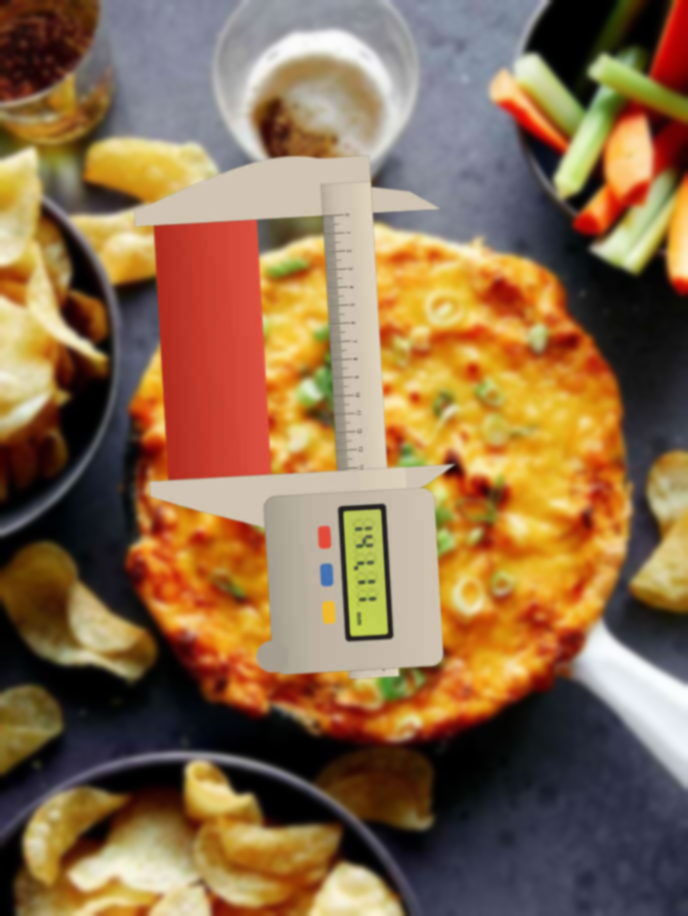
141.11 mm
